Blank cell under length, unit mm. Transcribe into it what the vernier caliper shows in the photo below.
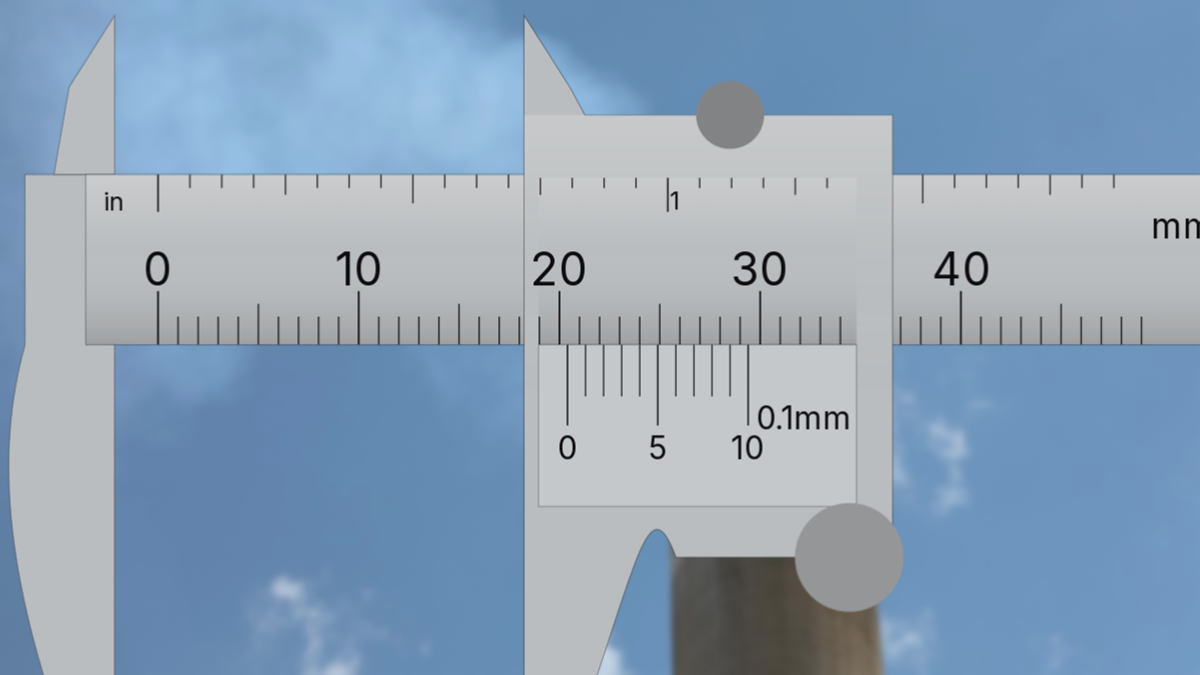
20.4 mm
